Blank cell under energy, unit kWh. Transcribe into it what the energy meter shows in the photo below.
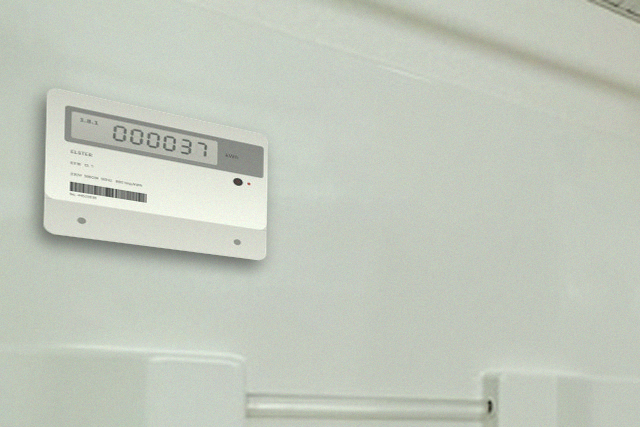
37 kWh
